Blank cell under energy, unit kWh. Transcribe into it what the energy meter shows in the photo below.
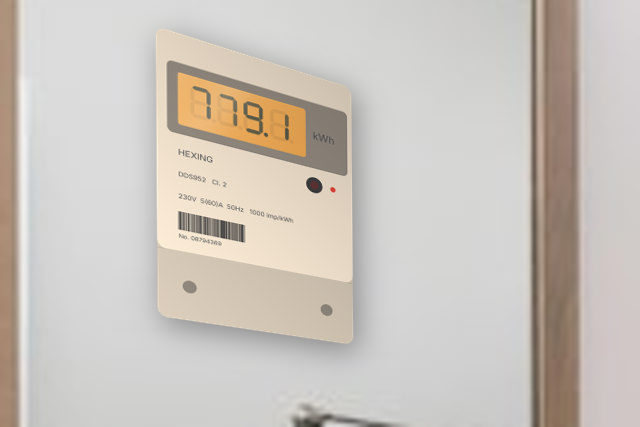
779.1 kWh
